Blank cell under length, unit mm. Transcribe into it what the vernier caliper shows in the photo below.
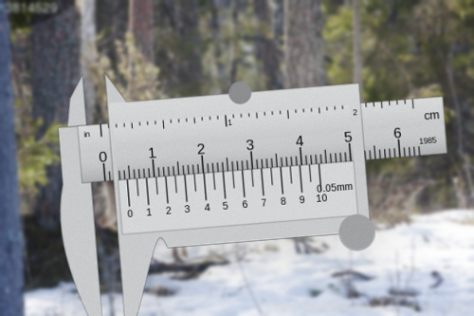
4.5 mm
